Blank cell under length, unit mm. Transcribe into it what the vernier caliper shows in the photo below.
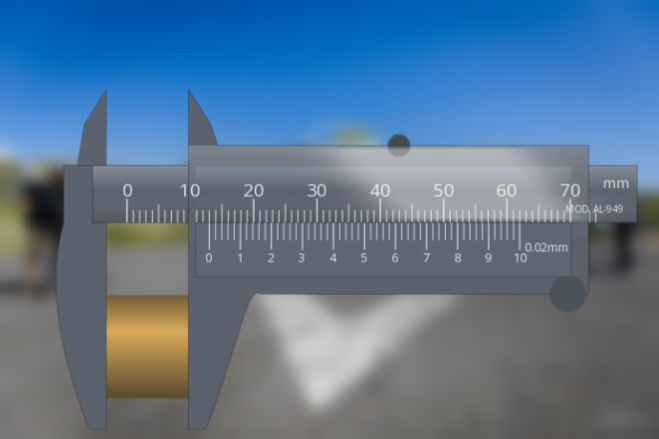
13.0 mm
